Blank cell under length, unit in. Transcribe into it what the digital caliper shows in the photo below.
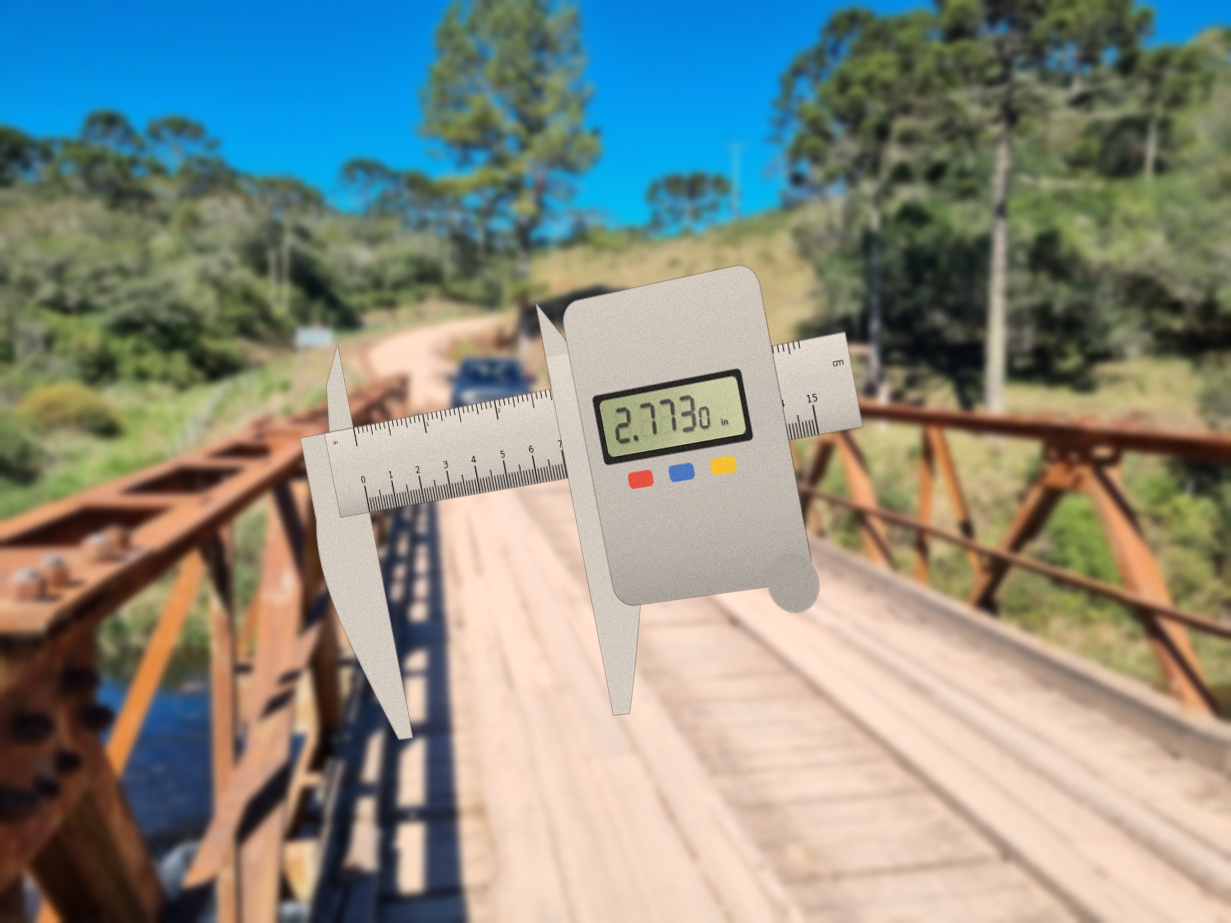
2.7730 in
